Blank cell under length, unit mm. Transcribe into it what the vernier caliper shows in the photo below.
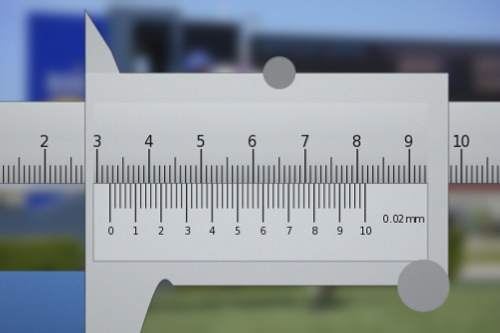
32.5 mm
